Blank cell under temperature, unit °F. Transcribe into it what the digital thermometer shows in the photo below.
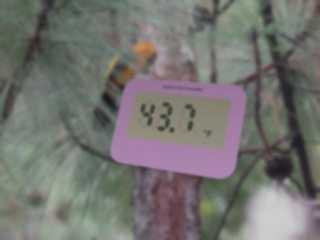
43.7 °F
